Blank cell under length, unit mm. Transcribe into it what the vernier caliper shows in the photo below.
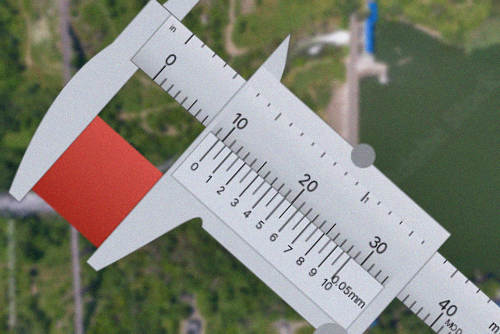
9.6 mm
